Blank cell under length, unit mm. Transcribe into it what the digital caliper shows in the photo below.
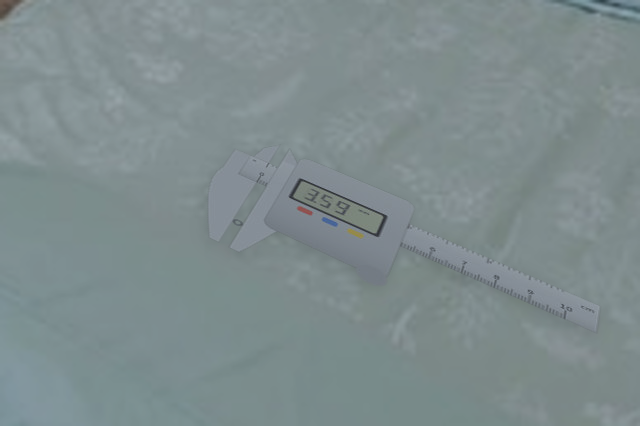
3.59 mm
